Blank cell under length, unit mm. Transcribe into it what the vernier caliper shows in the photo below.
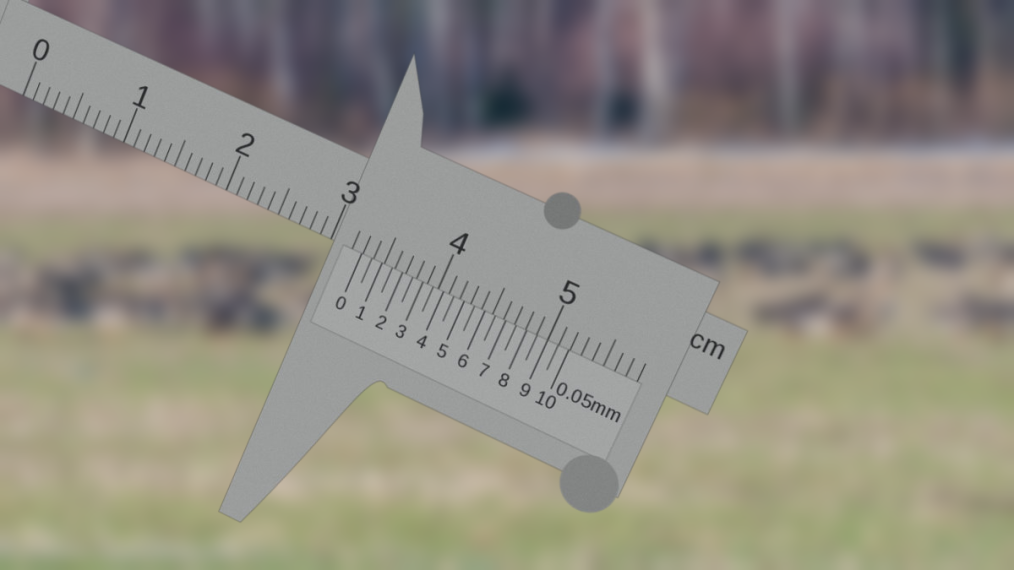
32.9 mm
